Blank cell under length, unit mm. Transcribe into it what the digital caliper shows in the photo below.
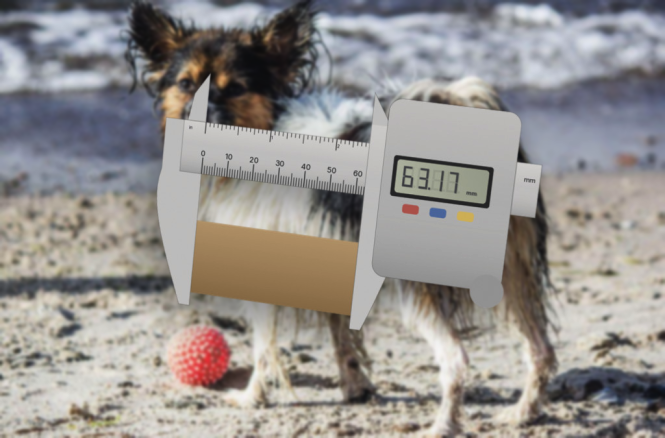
63.17 mm
